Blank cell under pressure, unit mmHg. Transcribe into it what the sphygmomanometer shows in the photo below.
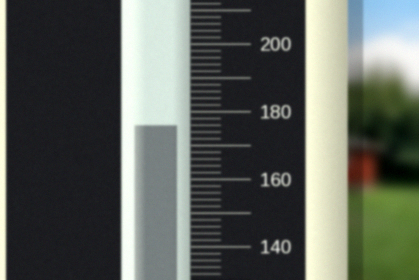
176 mmHg
